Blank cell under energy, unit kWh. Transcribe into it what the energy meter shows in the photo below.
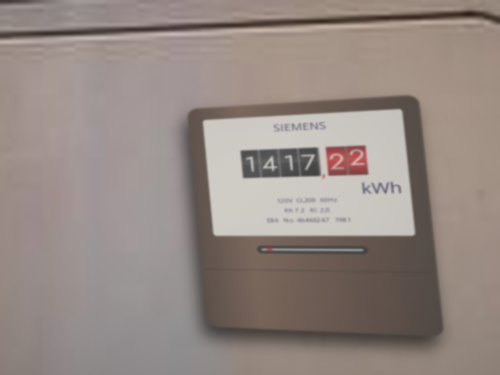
1417.22 kWh
